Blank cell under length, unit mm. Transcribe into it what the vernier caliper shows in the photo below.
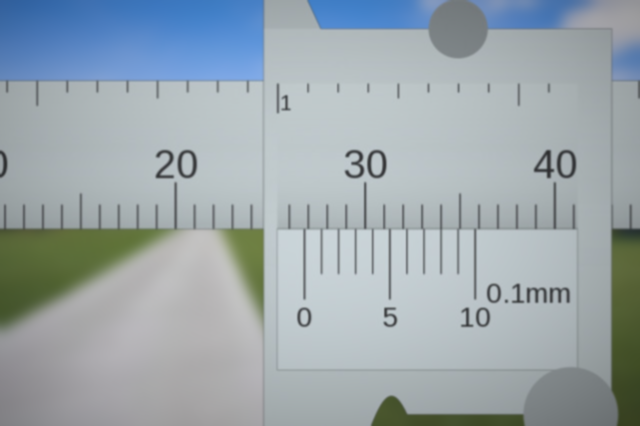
26.8 mm
